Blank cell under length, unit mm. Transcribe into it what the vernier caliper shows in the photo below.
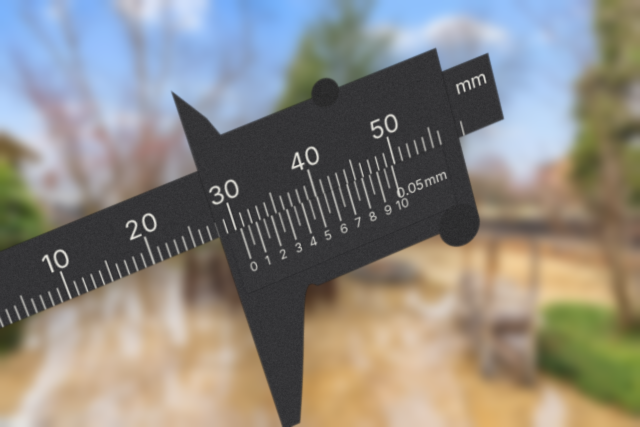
30.6 mm
